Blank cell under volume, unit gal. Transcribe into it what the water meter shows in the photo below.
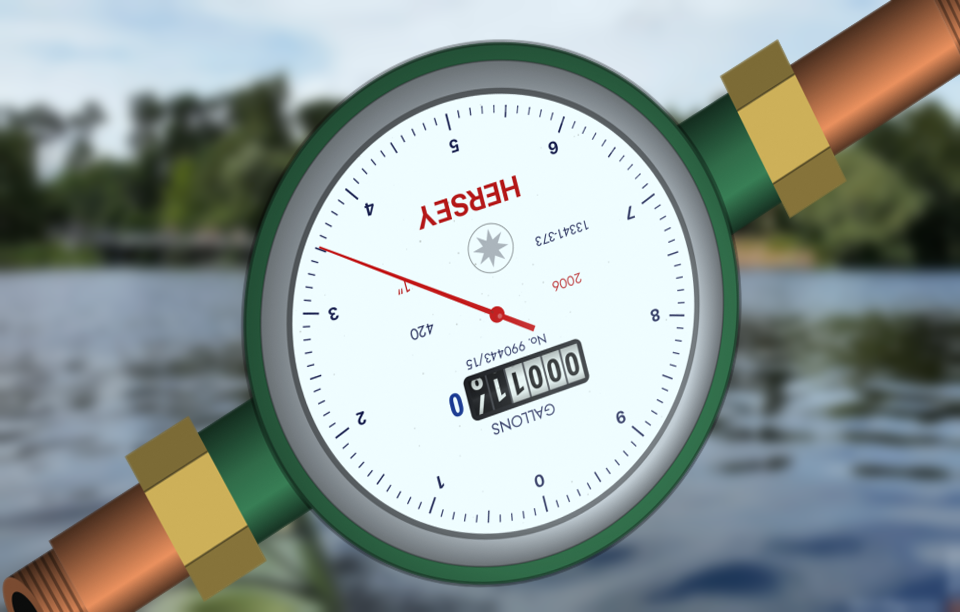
1173.5 gal
